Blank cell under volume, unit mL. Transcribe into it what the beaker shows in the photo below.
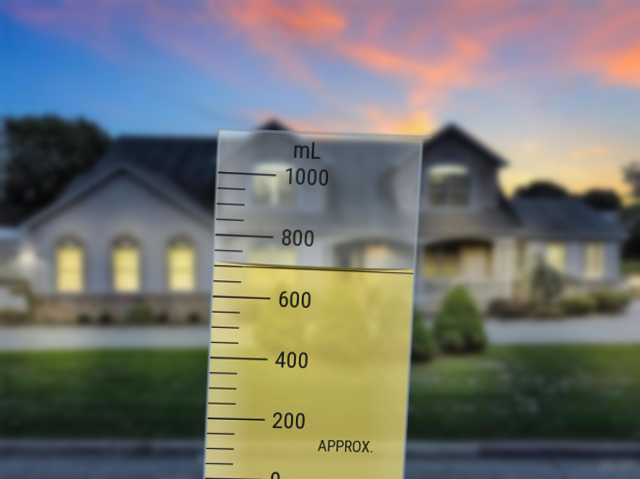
700 mL
